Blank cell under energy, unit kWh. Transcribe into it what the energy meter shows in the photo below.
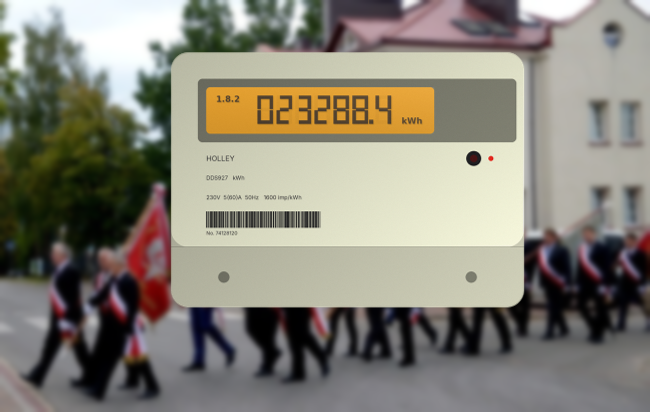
23288.4 kWh
